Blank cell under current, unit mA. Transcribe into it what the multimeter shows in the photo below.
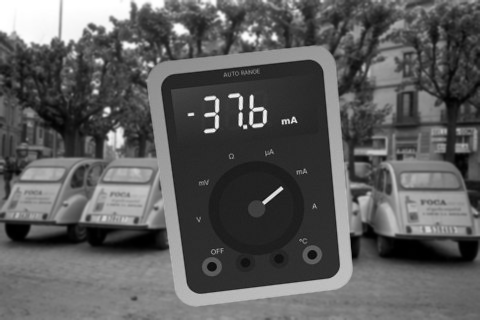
-37.6 mA
